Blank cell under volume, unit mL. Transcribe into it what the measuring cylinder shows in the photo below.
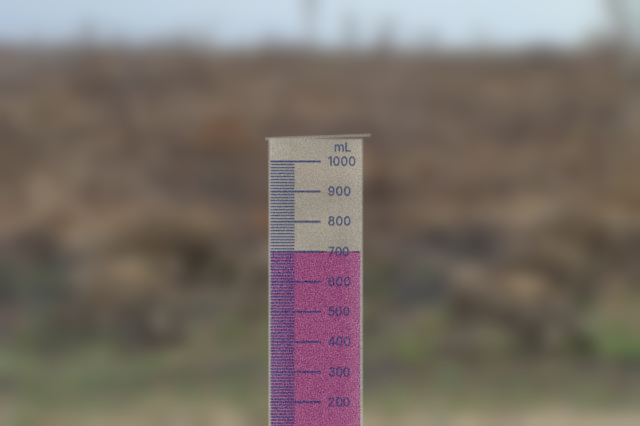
700 mL
